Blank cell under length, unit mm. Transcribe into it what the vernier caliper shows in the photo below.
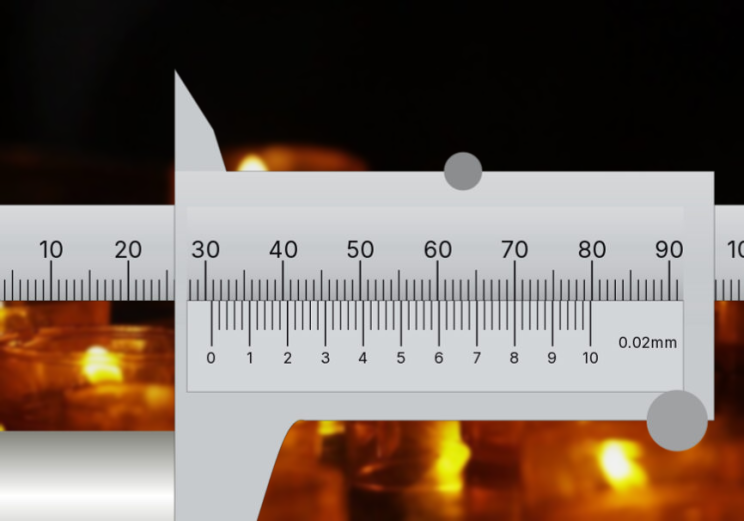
30.8 mm
